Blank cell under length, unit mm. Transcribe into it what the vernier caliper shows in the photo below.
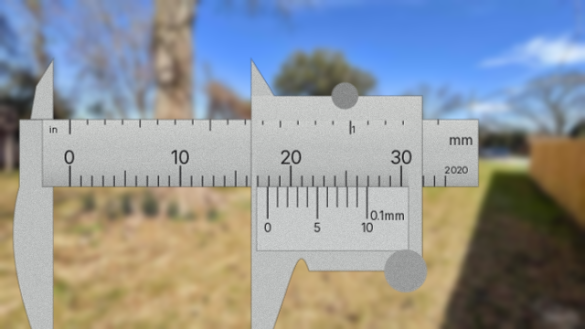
17.9 mm
